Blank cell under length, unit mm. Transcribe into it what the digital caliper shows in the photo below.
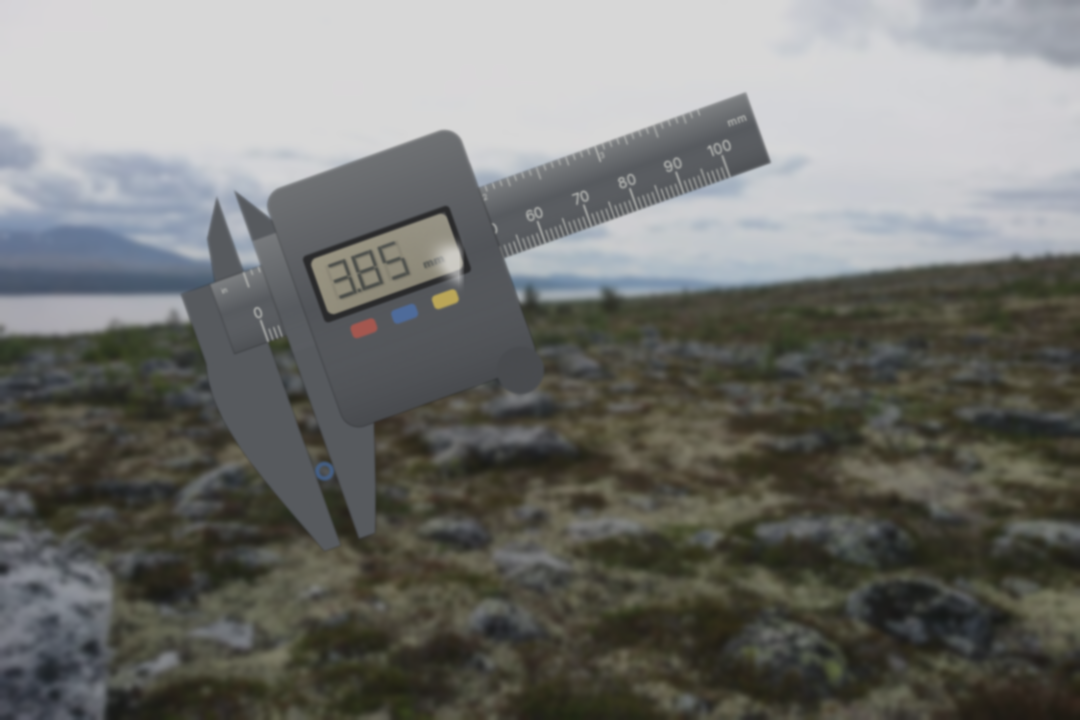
3.85 mm
